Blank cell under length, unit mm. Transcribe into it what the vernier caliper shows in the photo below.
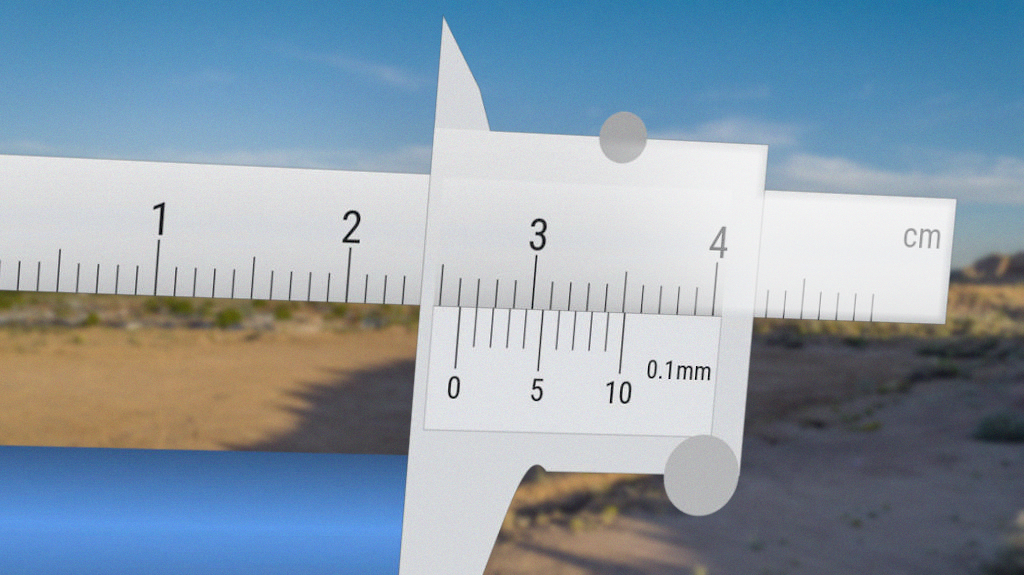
26.1 mm
